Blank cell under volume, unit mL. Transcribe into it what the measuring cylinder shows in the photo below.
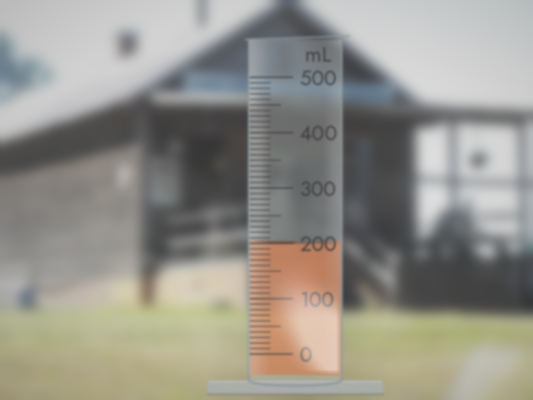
200 mL
